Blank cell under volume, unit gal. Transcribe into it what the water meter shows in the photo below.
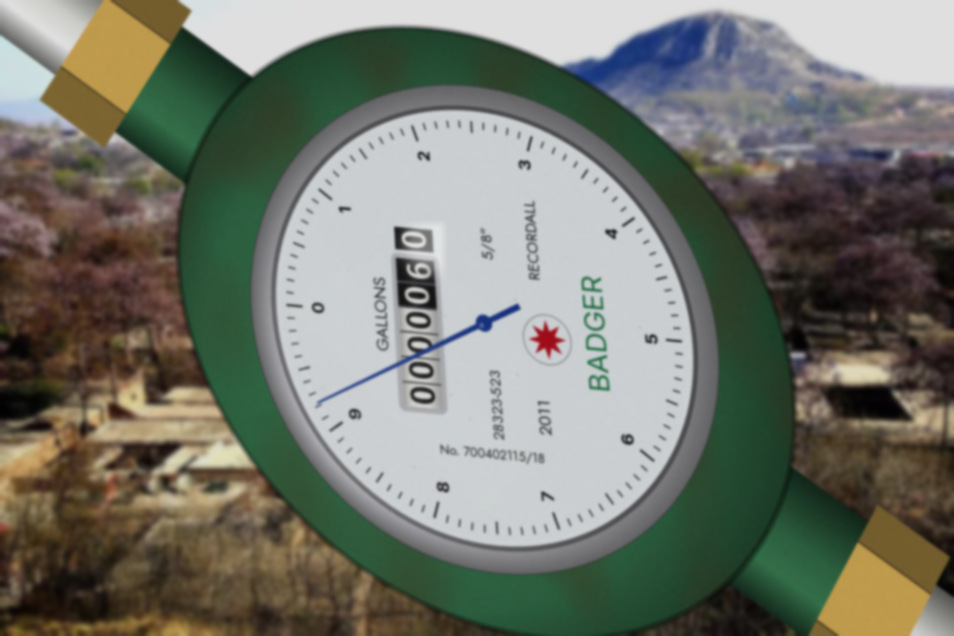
59.2 gal
